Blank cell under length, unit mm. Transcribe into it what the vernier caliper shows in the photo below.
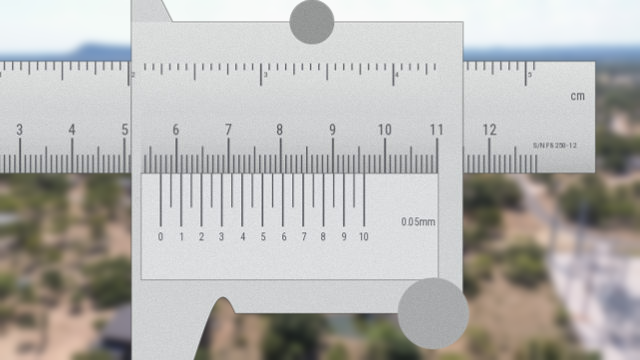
57.0 mm
